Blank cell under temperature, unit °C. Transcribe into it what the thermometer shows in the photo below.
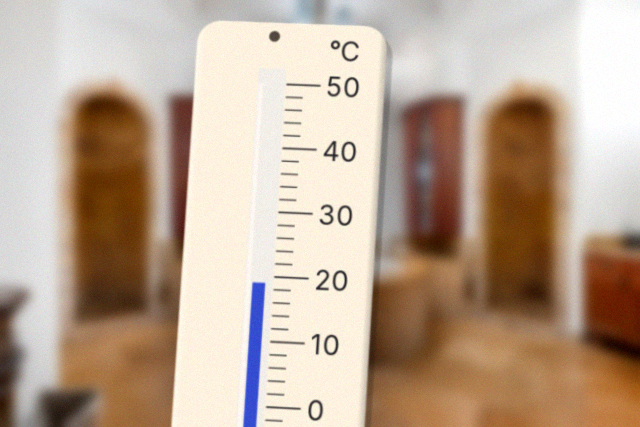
19 °C
